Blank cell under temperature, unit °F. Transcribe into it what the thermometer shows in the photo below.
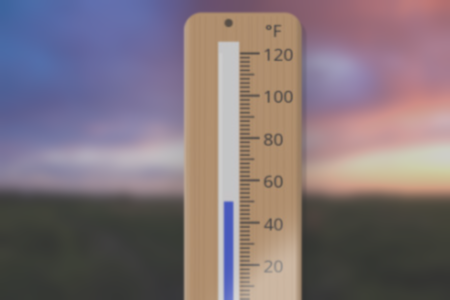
50 °F
